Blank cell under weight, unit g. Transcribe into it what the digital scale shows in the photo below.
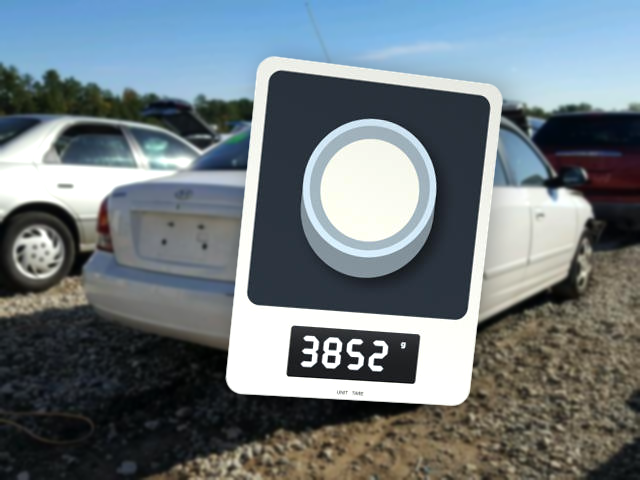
3852 g
